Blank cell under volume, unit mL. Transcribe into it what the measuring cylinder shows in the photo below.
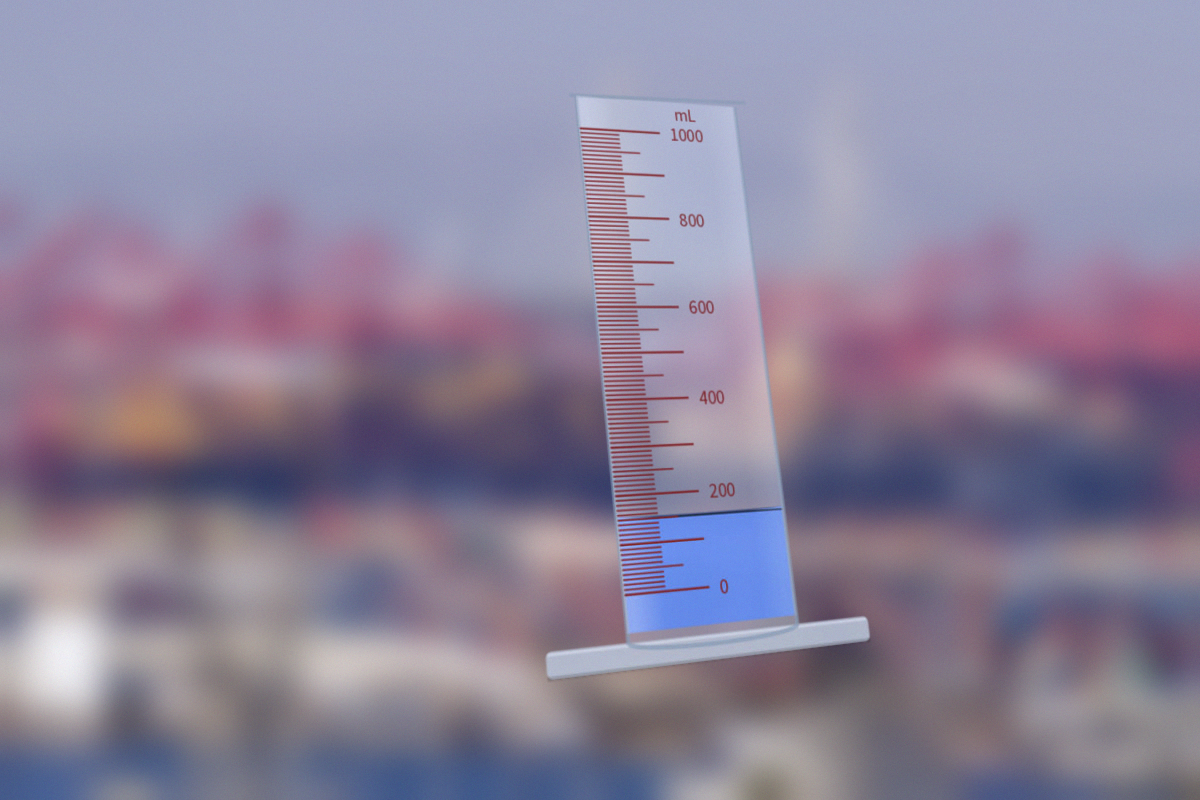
150 mL
